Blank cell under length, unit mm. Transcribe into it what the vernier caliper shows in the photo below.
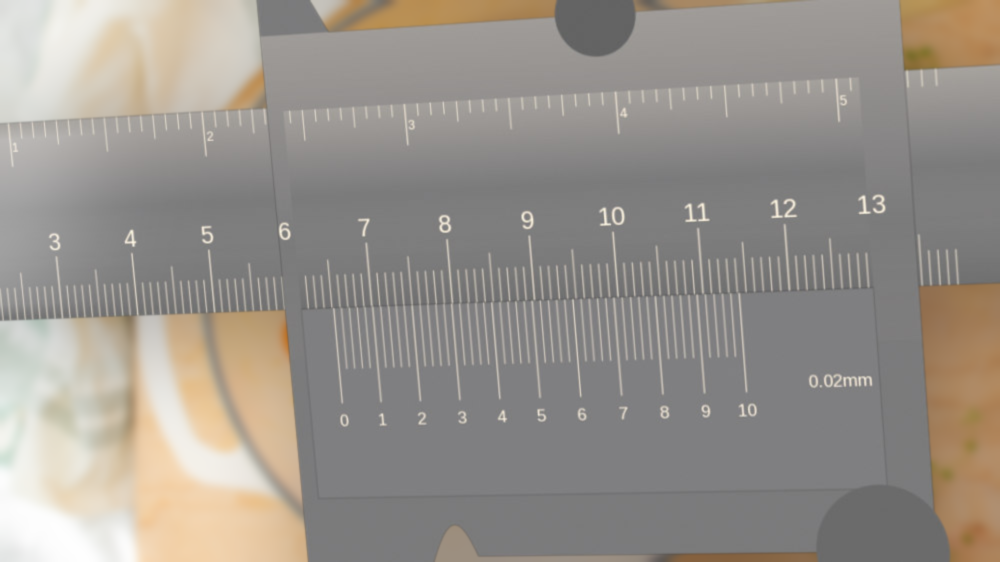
65.2 mm
